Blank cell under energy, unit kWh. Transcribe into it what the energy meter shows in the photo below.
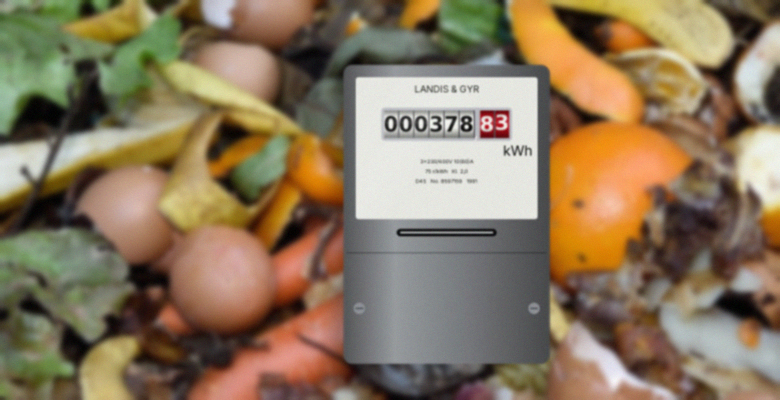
378.83 kWh
